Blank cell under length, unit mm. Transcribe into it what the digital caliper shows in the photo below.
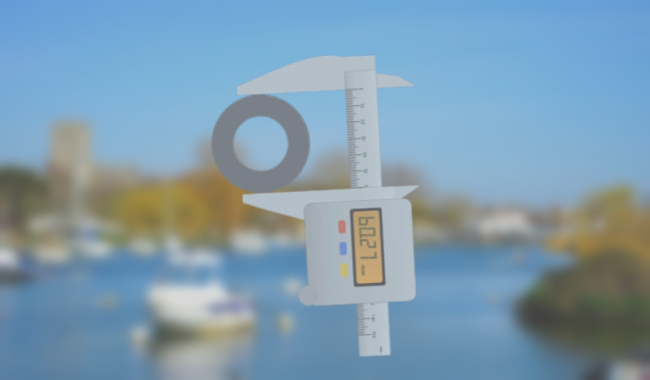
60.27 mm
